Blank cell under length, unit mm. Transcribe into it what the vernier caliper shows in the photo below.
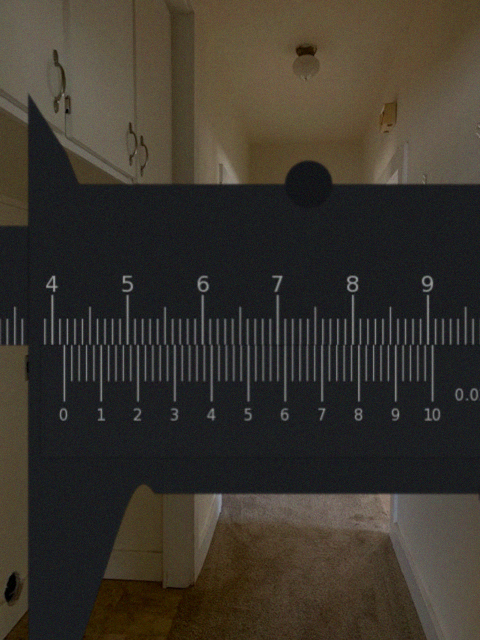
41.6 mm
